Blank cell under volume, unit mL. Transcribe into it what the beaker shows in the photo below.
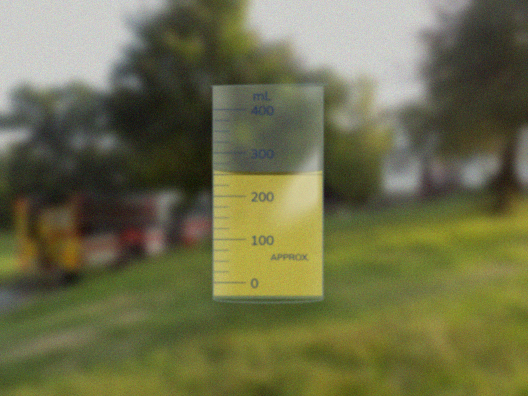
250 mL
